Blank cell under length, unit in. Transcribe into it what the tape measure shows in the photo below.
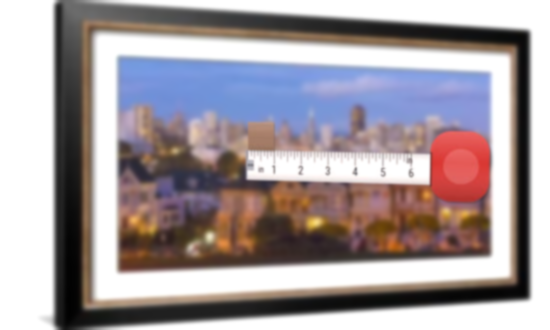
1 in
